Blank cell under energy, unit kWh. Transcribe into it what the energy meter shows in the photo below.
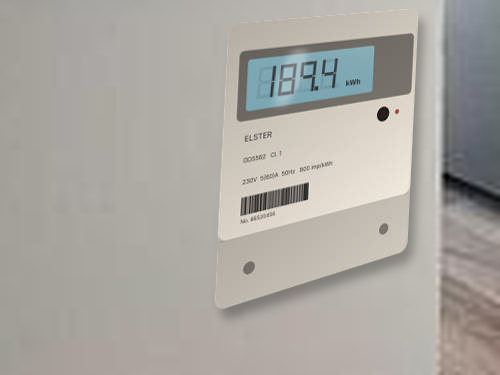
189.4 kWh
